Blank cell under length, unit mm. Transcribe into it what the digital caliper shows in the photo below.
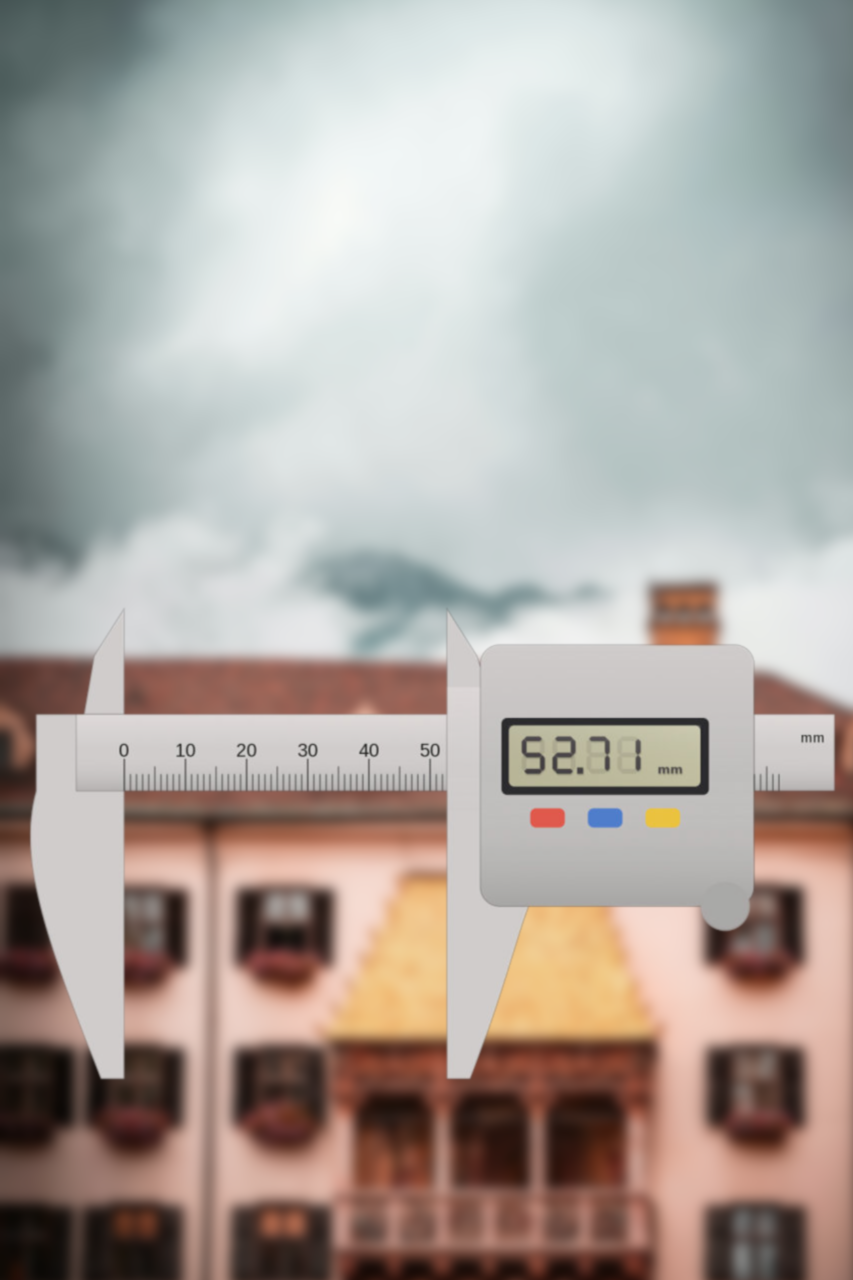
52.71 mm
